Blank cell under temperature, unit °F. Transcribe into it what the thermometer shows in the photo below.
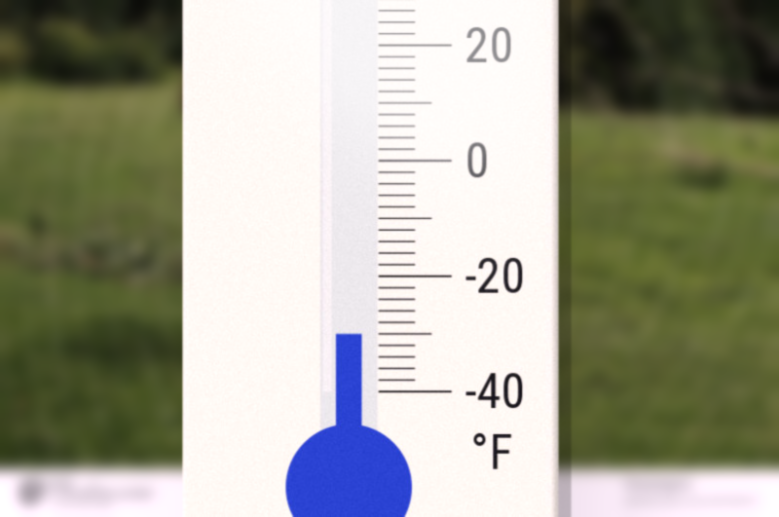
-30 °F
